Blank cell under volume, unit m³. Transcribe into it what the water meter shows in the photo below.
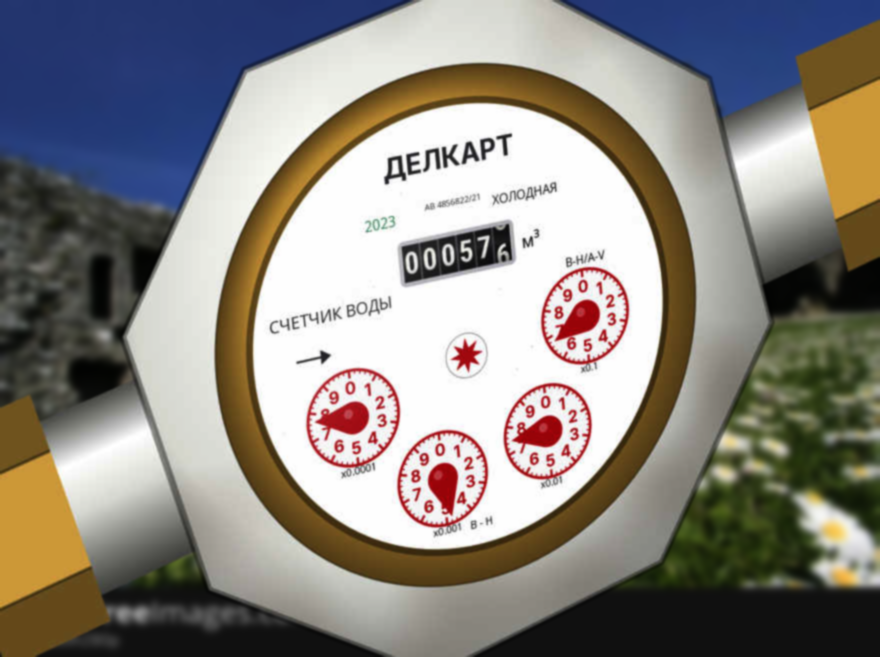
575.6747 m³
